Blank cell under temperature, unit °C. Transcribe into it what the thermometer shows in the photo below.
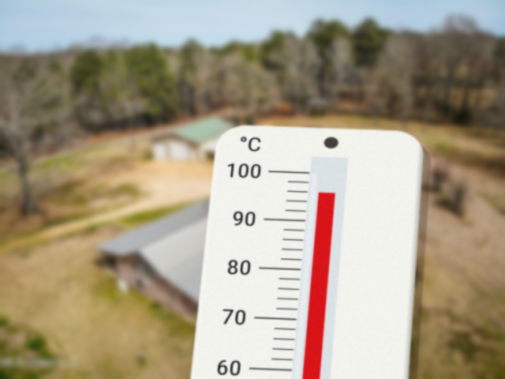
96 °C
